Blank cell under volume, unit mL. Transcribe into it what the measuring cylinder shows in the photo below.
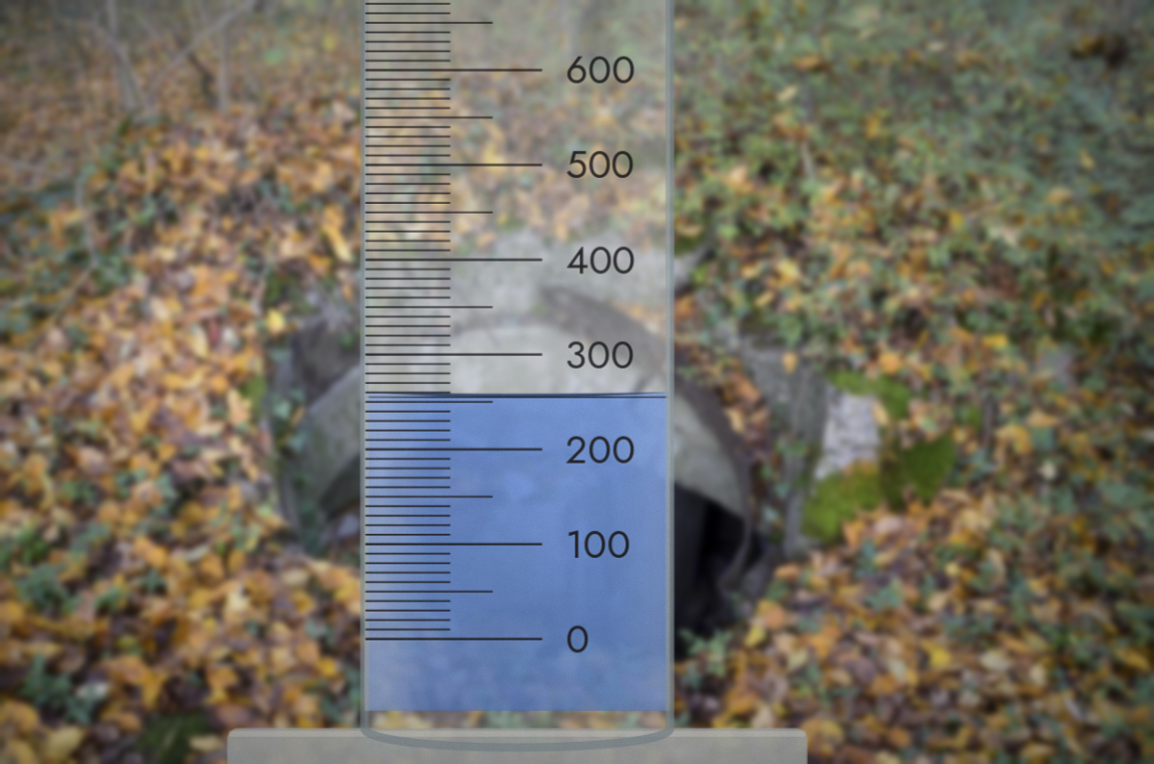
255 mL
